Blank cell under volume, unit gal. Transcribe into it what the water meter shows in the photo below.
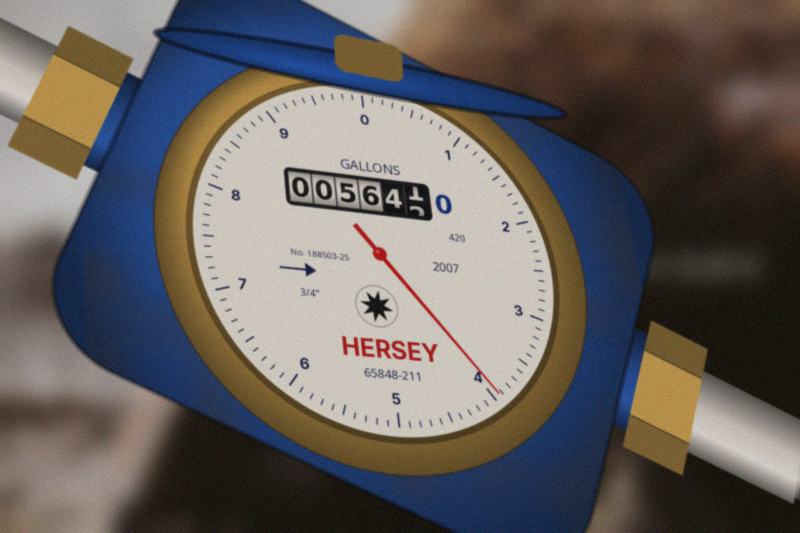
56413.9 gal
